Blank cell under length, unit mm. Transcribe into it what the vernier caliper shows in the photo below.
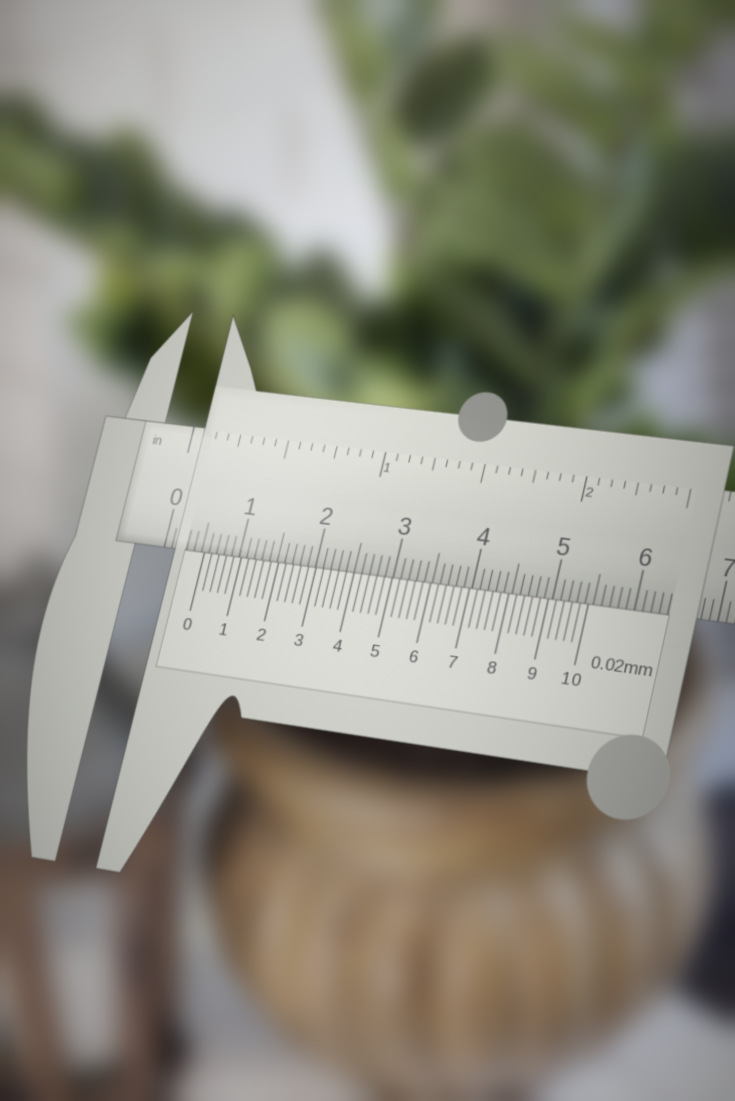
5.4 mm
